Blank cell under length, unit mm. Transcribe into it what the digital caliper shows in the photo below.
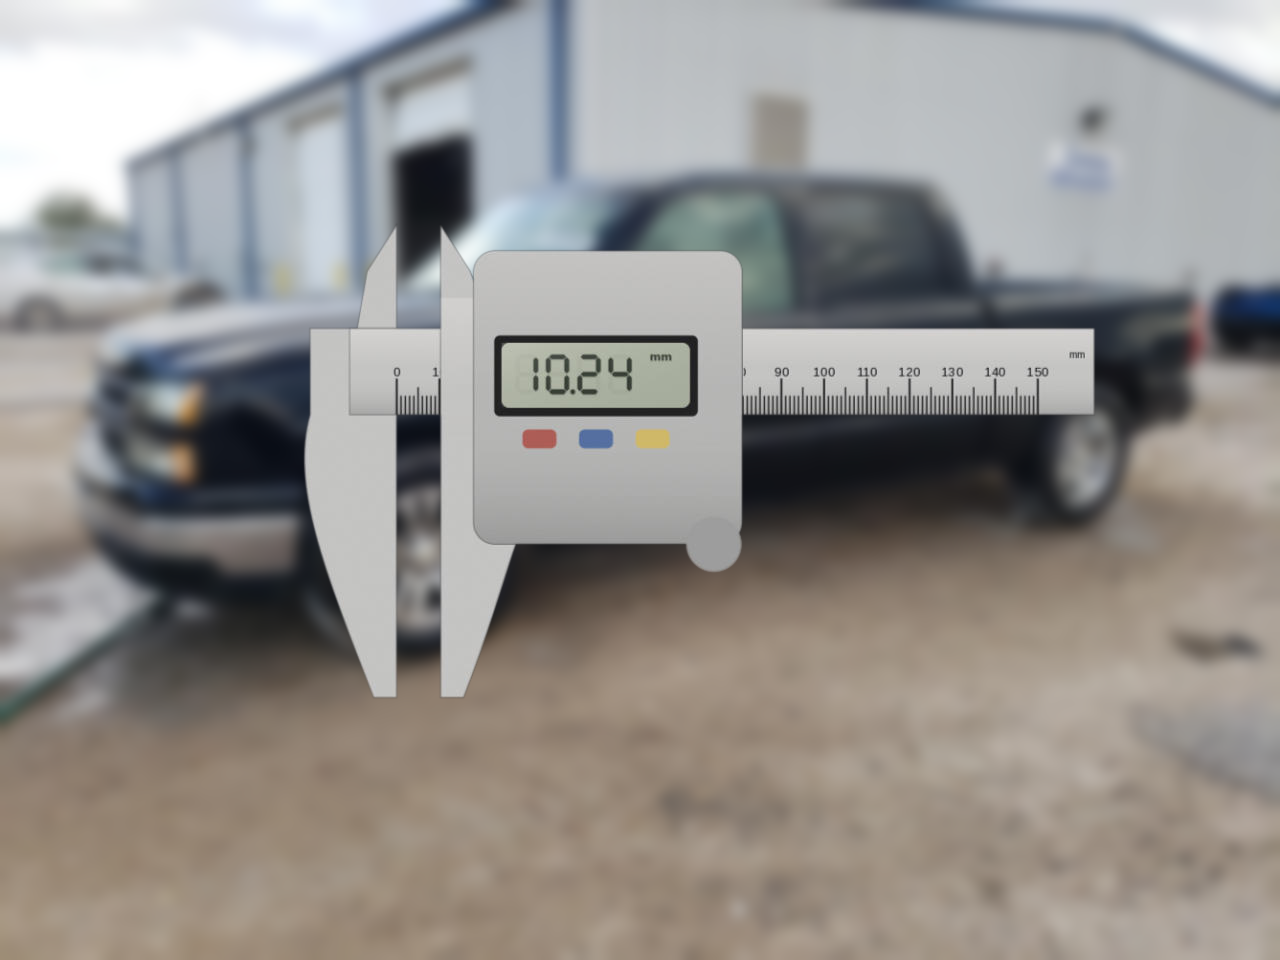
10.24 mm
